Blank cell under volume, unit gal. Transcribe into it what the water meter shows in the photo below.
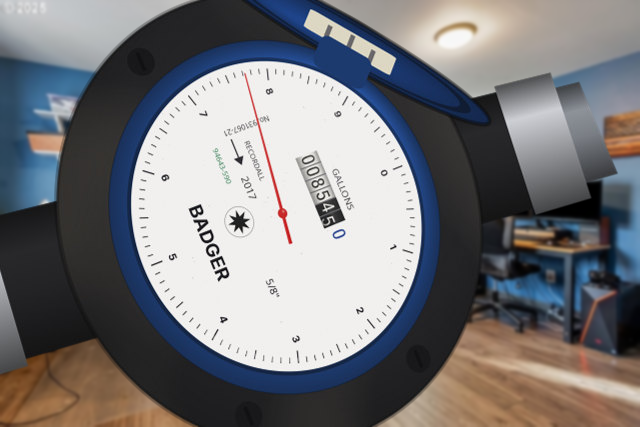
85447.7 gal
